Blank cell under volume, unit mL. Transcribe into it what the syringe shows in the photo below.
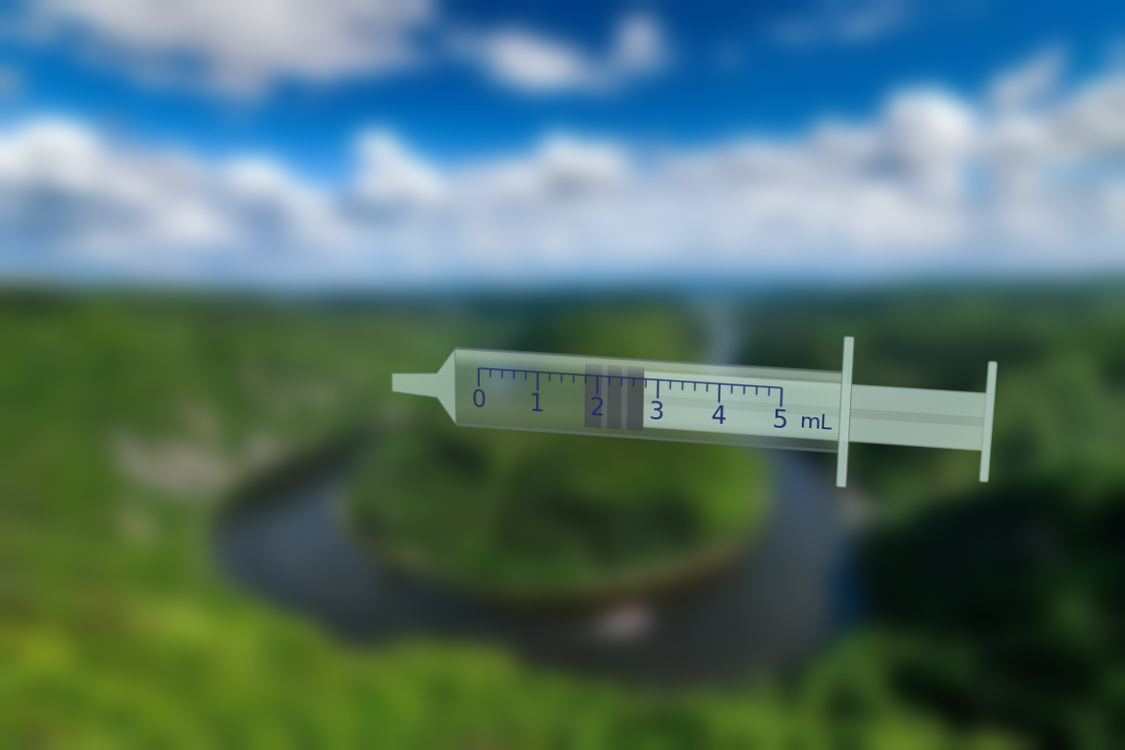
1.8 mL
